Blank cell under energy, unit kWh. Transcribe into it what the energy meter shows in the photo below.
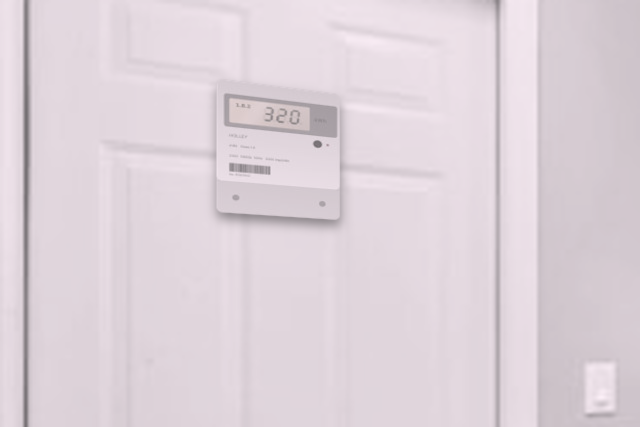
320 kWh
